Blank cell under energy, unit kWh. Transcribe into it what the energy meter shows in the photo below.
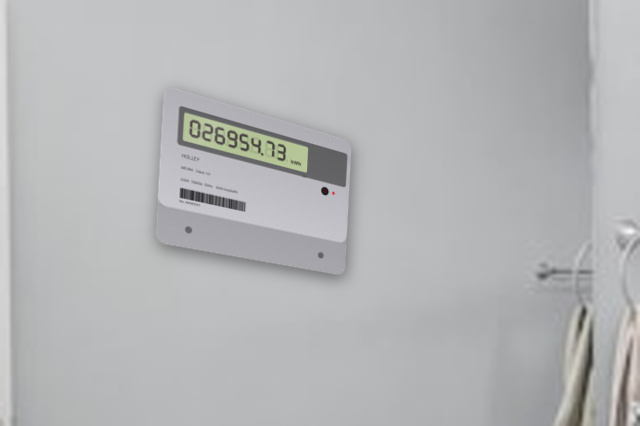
26954.73 kWh
